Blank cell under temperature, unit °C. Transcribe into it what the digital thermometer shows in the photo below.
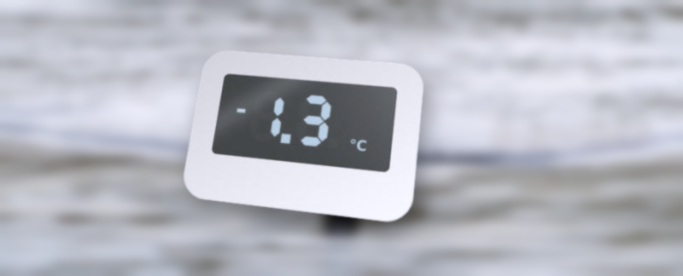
-1.3 °C
